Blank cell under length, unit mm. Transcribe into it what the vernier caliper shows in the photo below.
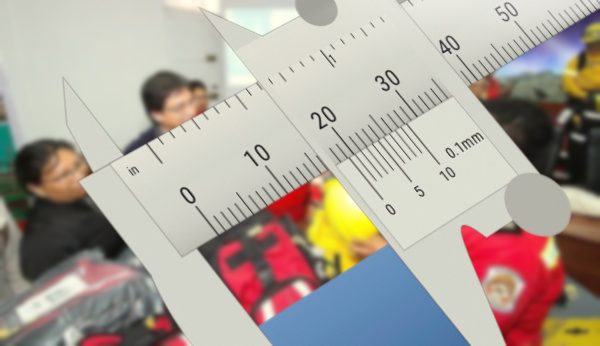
19.2 mm
